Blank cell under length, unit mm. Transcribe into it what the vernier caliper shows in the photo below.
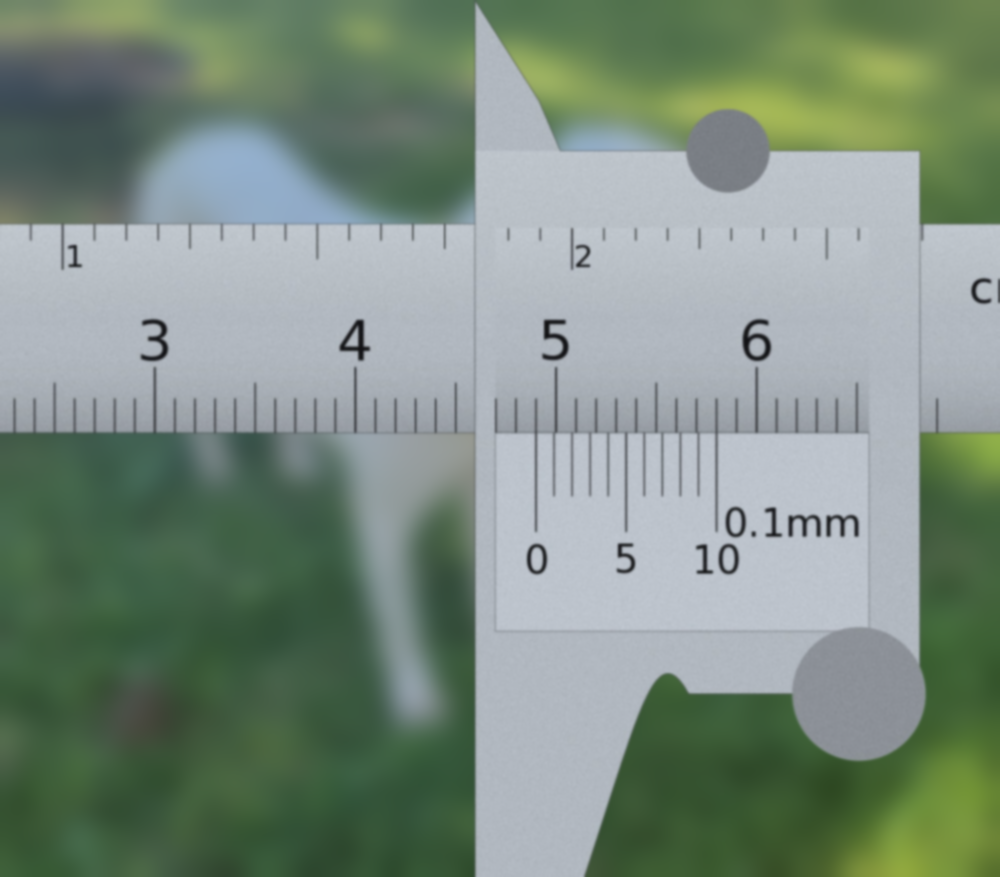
49.0 mm
